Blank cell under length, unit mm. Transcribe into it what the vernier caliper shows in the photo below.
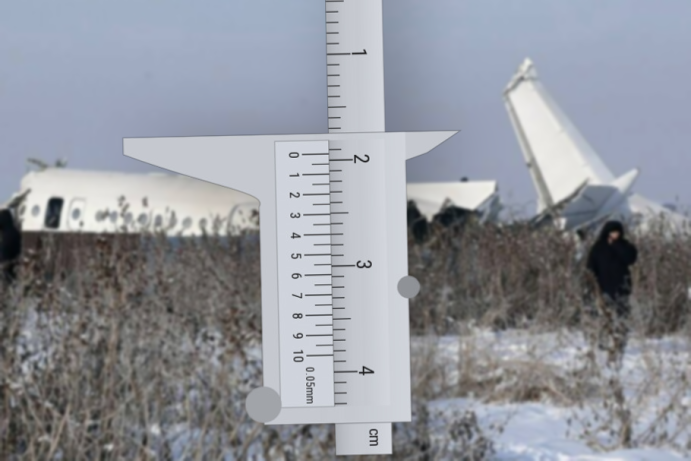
19.4 mm
